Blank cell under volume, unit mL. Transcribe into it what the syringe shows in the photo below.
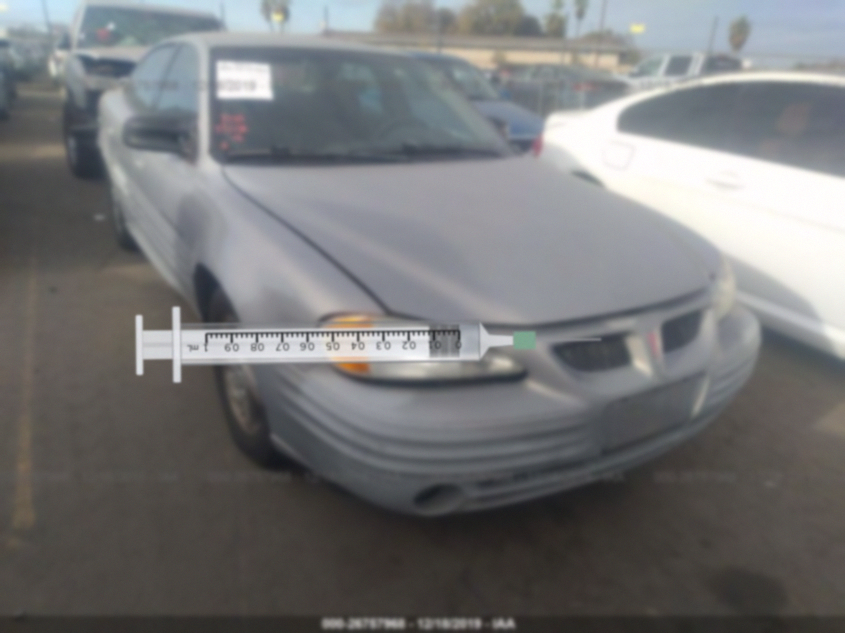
0 mL
